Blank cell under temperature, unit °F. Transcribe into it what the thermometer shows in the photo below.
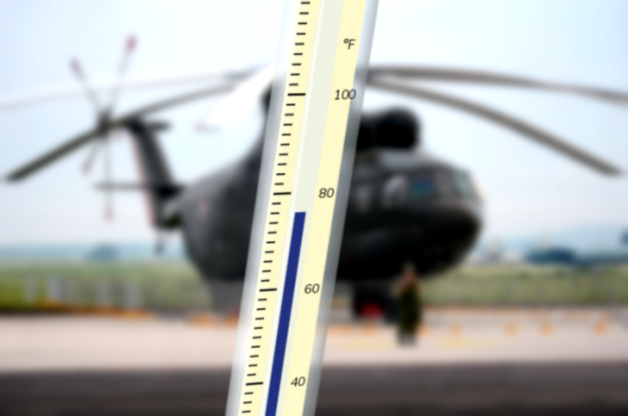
76 °F
